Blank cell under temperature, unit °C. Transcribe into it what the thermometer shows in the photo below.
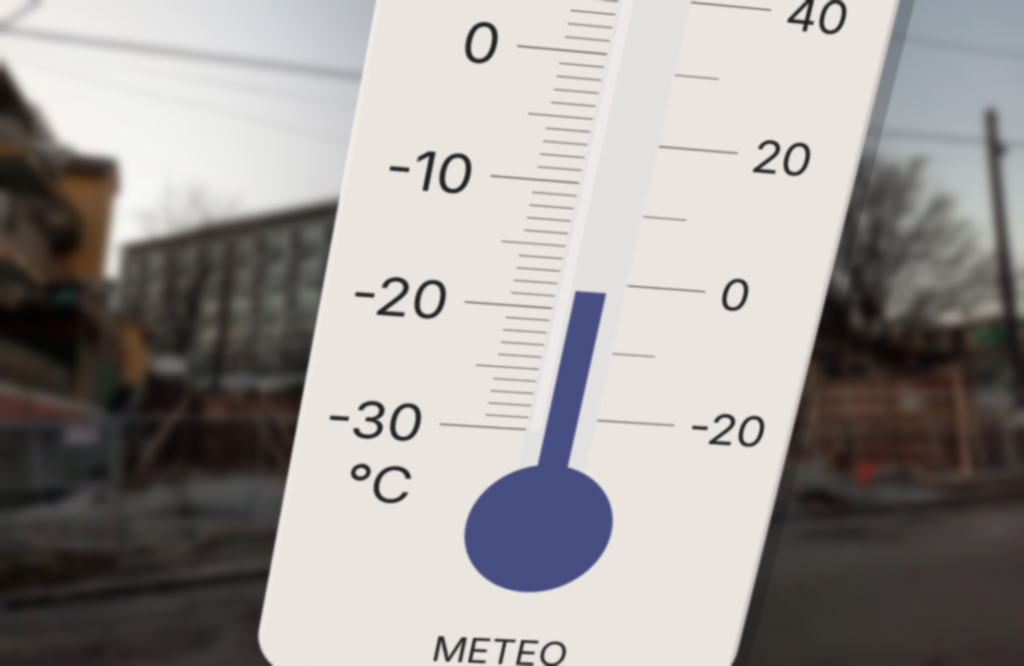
-18.5 °C
